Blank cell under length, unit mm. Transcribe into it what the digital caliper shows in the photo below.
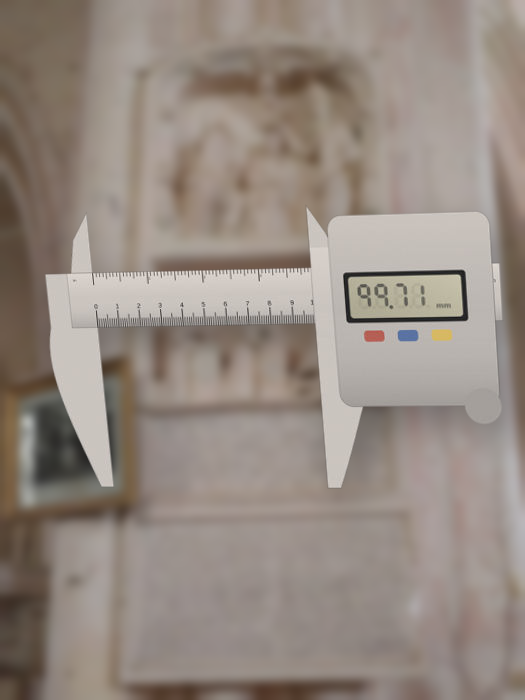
99.71 mm
